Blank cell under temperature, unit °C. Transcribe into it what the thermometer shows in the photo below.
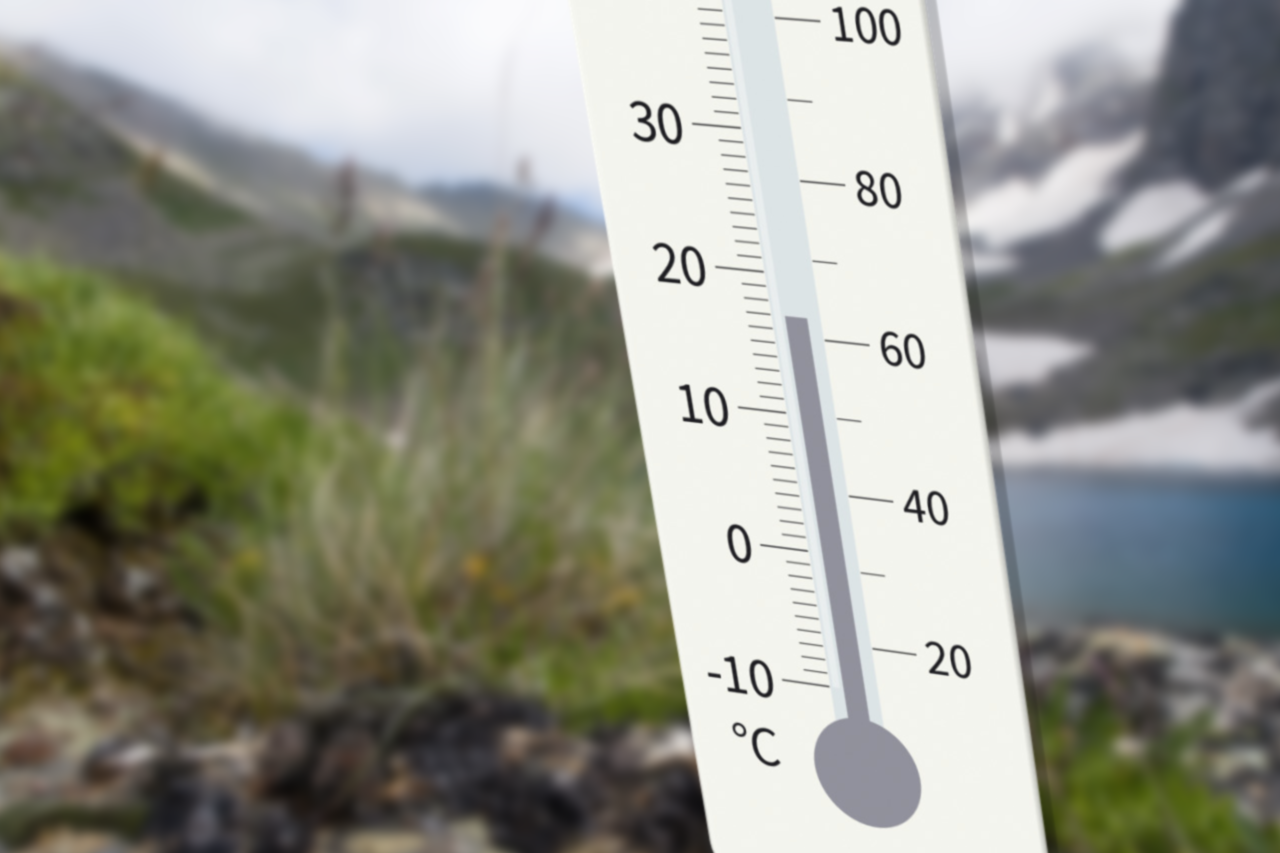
17 °C
